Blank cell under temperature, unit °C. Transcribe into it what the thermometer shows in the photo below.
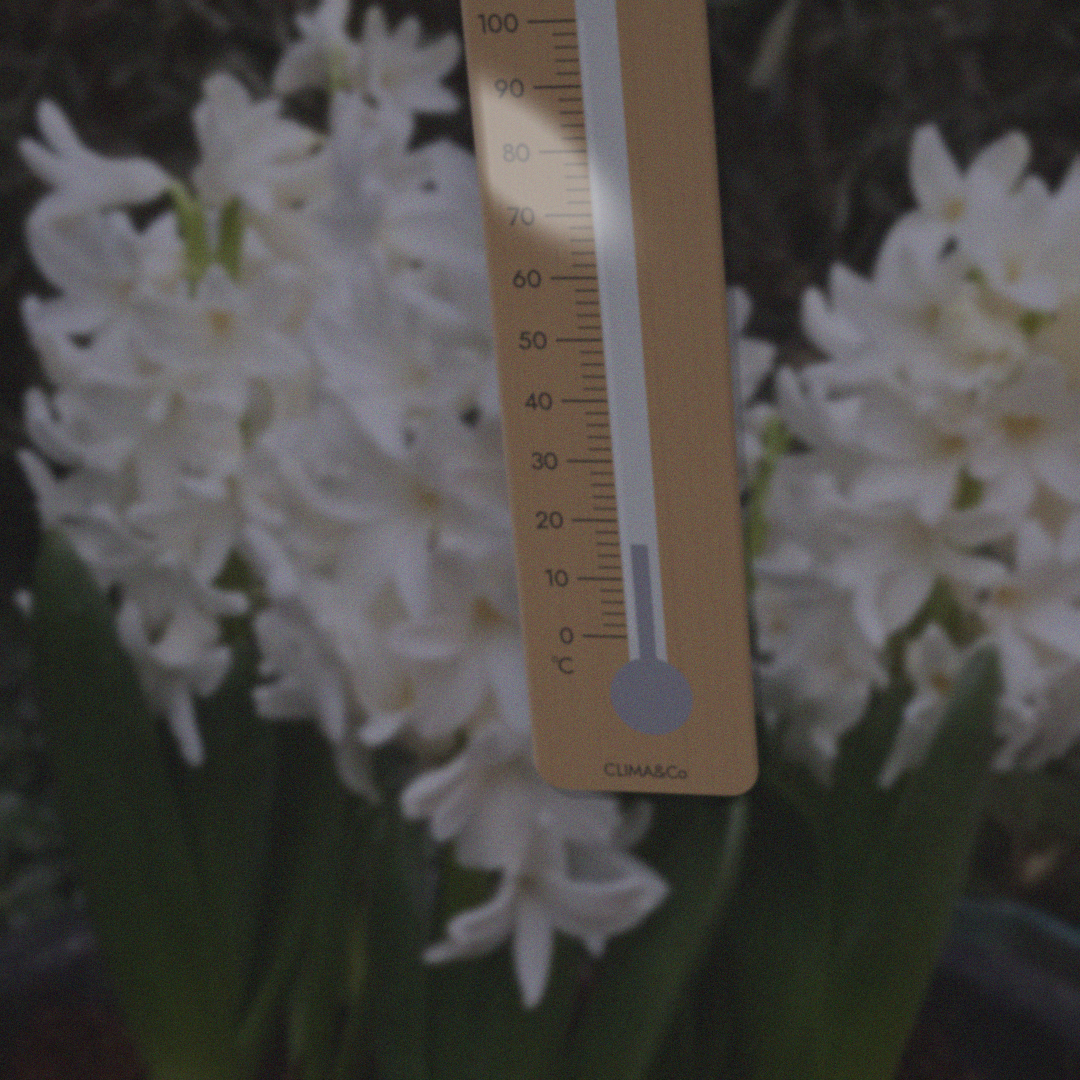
16 °C
